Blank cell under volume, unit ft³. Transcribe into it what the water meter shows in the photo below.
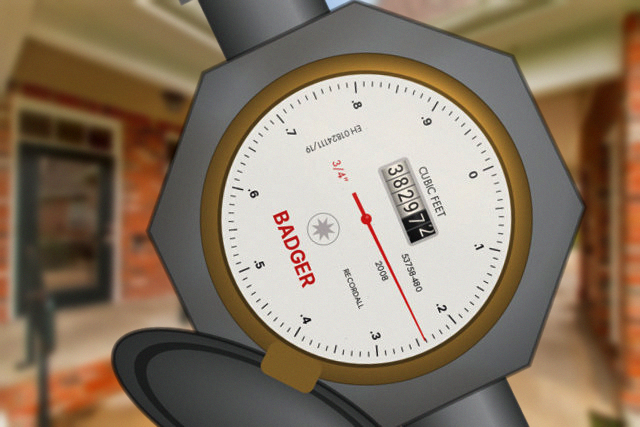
382972.24 ft³
